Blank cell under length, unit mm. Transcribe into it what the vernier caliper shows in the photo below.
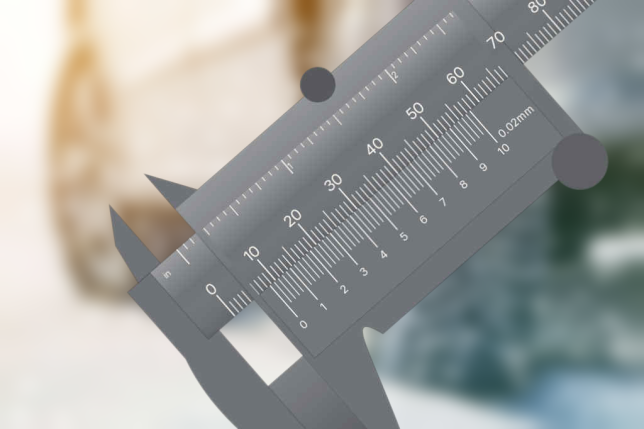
8.6 mm
